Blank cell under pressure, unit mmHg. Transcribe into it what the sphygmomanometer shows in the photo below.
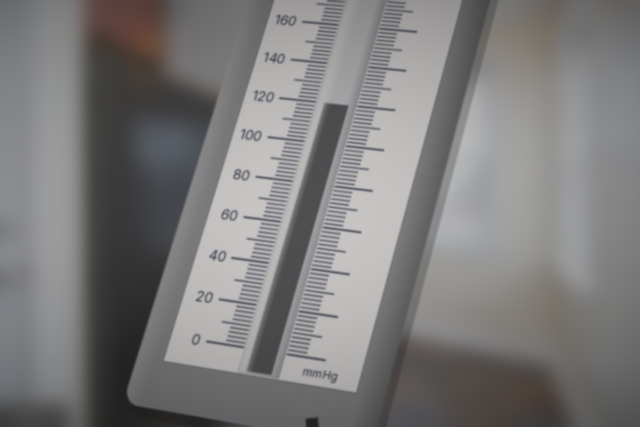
120 mmHg
